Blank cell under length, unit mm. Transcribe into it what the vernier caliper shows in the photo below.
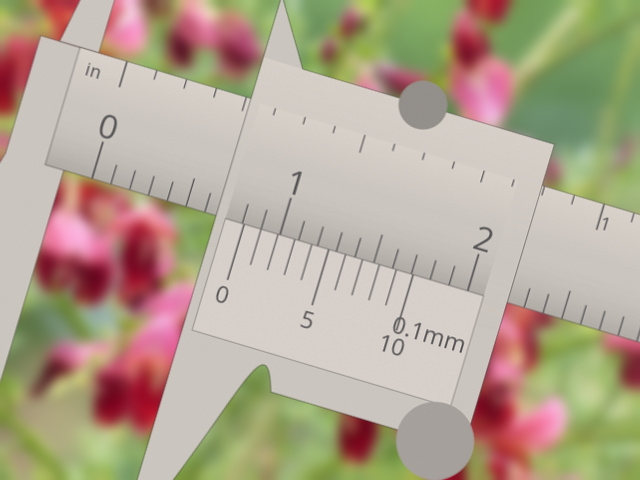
8.1 mm
